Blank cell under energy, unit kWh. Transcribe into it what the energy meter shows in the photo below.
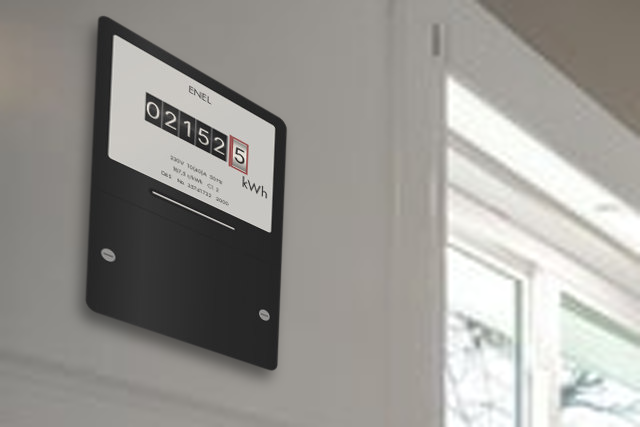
2152.5 kWh
